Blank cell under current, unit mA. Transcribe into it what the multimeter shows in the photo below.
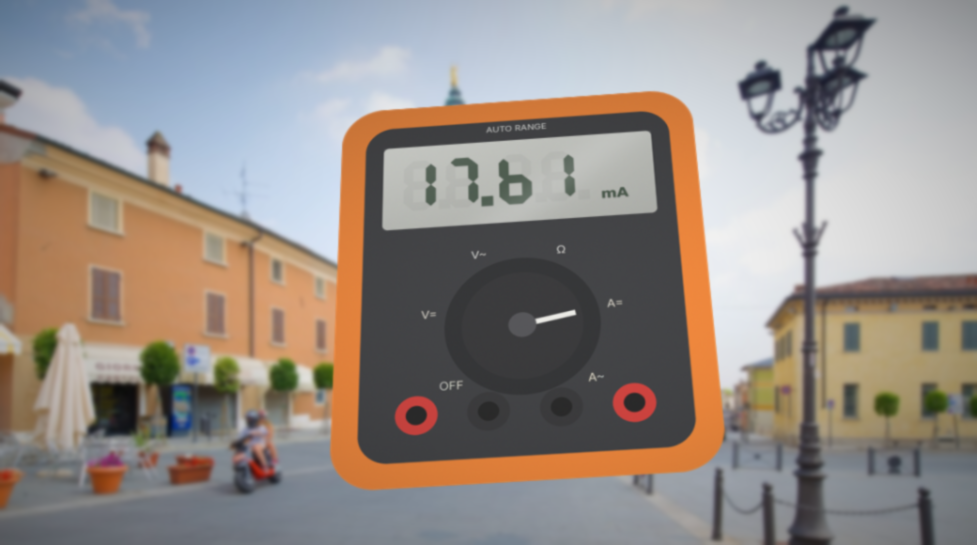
17.61 mA
